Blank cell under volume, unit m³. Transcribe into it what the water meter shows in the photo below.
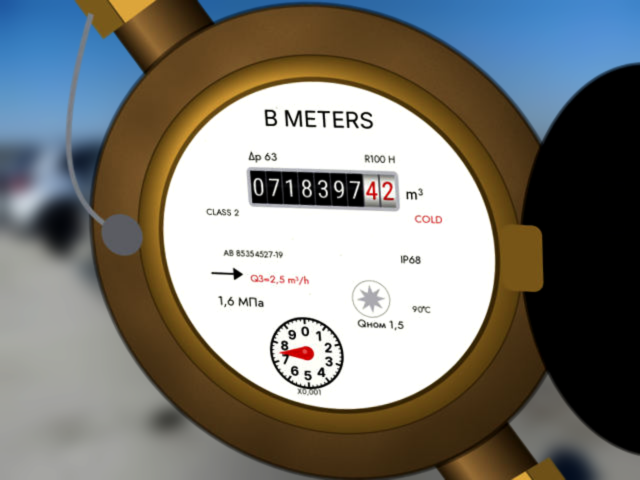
718397.427 m³
